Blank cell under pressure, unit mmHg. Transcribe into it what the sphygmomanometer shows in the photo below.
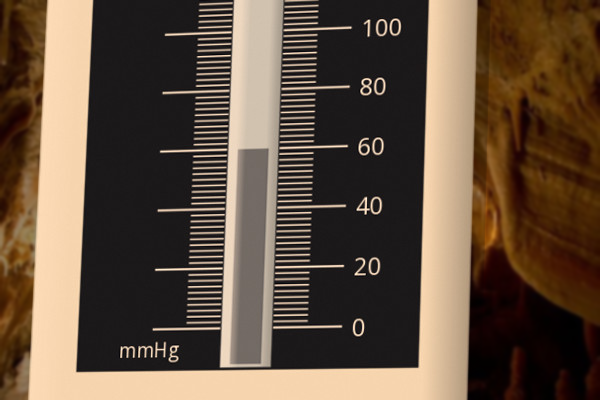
60 mmHg
